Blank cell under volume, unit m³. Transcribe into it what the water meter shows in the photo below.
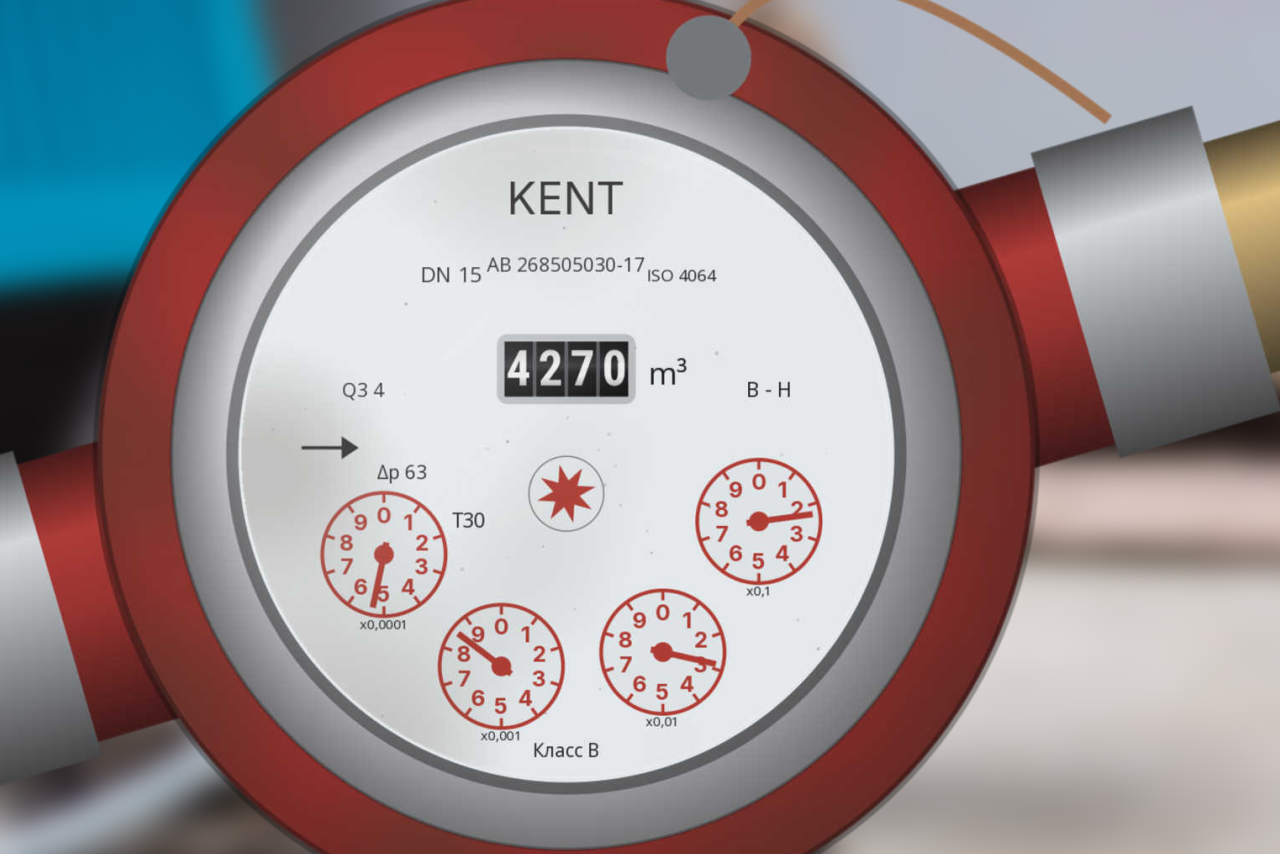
4270.2285 m³
